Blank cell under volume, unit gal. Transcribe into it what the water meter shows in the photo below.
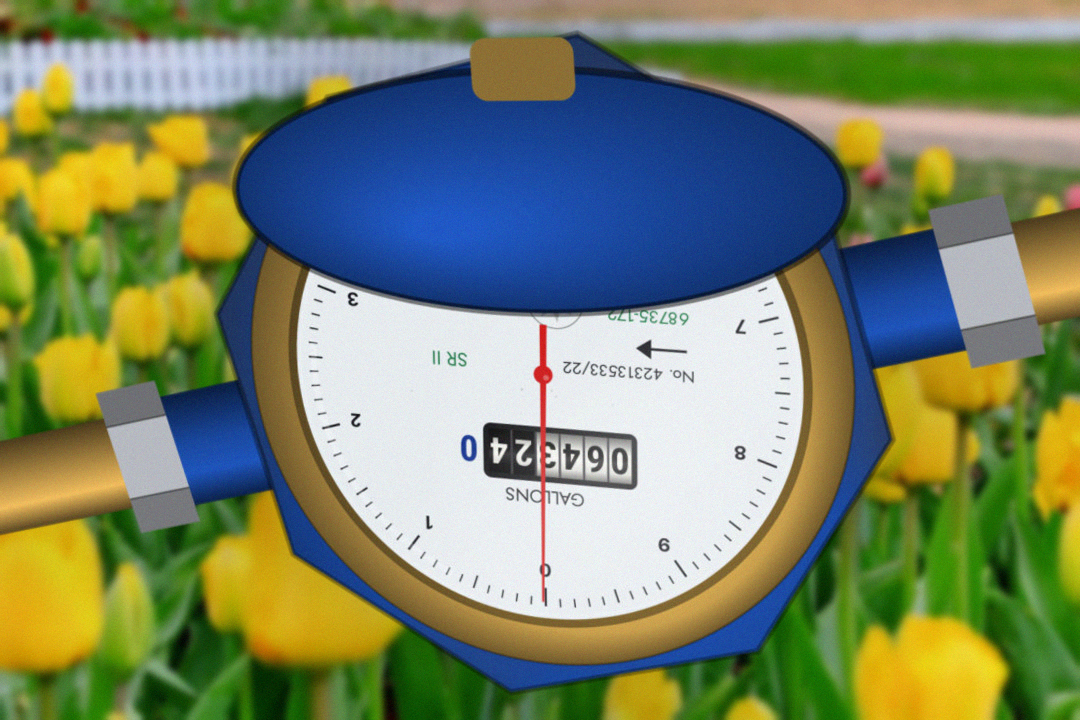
643240.0 gal
